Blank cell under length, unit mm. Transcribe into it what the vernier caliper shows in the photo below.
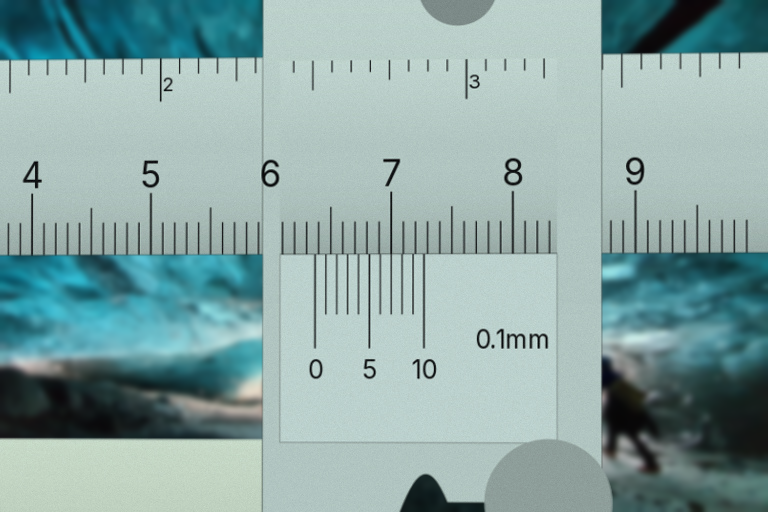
63.7 mm
